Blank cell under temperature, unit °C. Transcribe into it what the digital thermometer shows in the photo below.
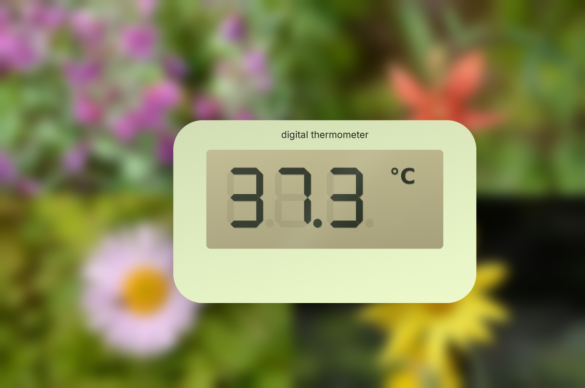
37.3 °C
